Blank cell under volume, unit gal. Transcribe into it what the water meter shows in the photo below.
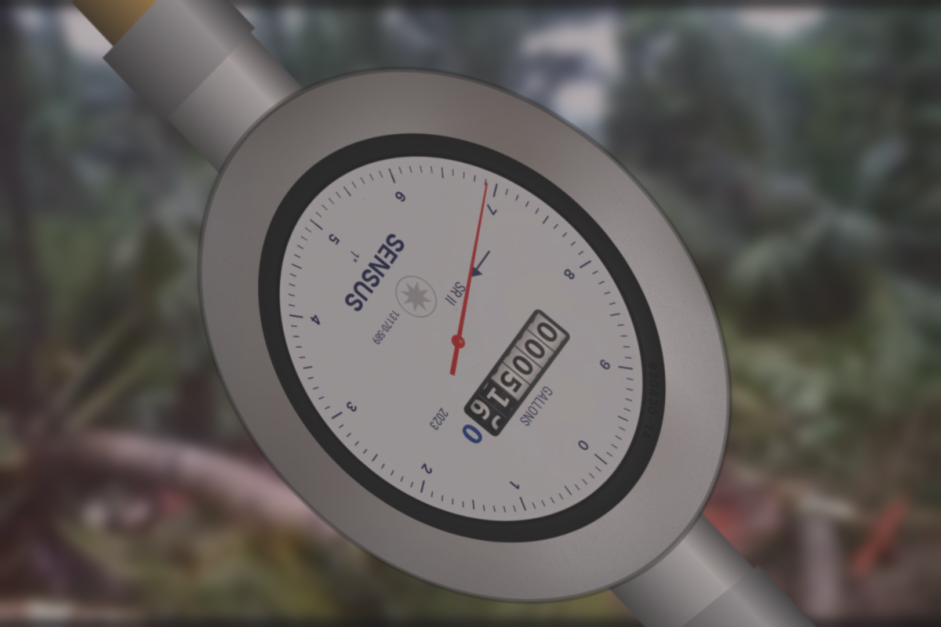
5156.9 gal
